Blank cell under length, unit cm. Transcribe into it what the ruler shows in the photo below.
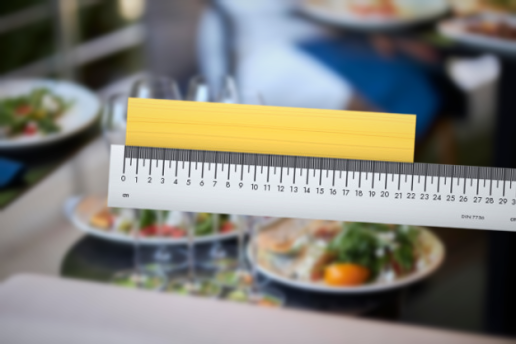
22 cm
